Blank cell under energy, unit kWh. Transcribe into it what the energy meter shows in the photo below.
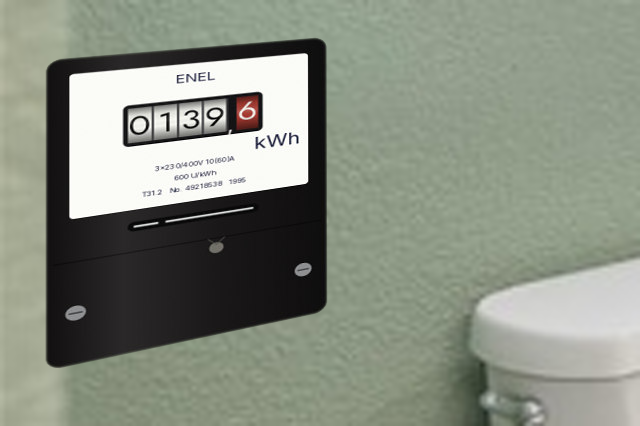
139.6 kWh
